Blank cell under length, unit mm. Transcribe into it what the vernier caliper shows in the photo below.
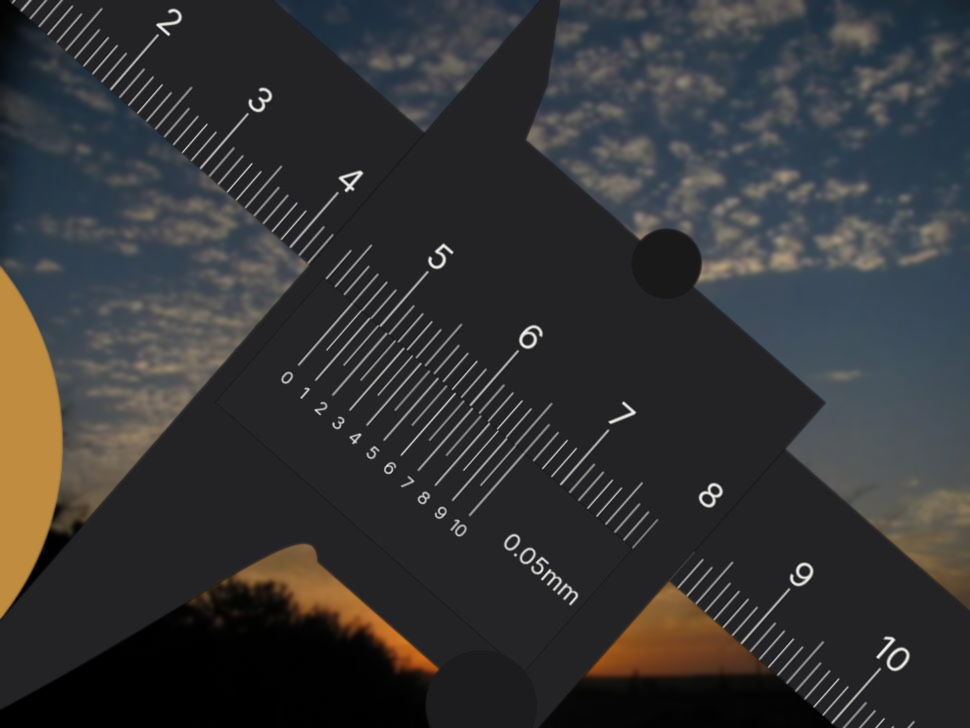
47.0 mm
